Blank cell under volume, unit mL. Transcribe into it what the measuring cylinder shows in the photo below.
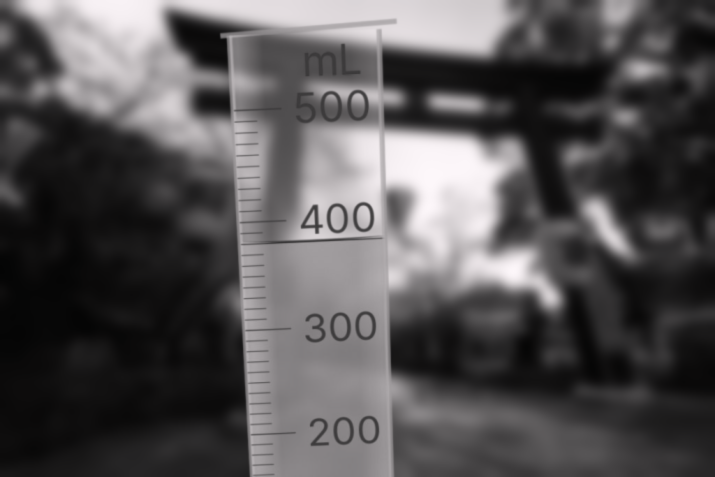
380 mL
